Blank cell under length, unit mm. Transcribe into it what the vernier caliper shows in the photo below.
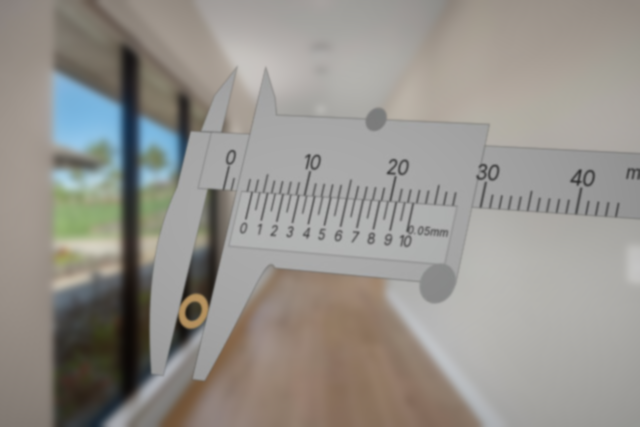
3.6 mm
